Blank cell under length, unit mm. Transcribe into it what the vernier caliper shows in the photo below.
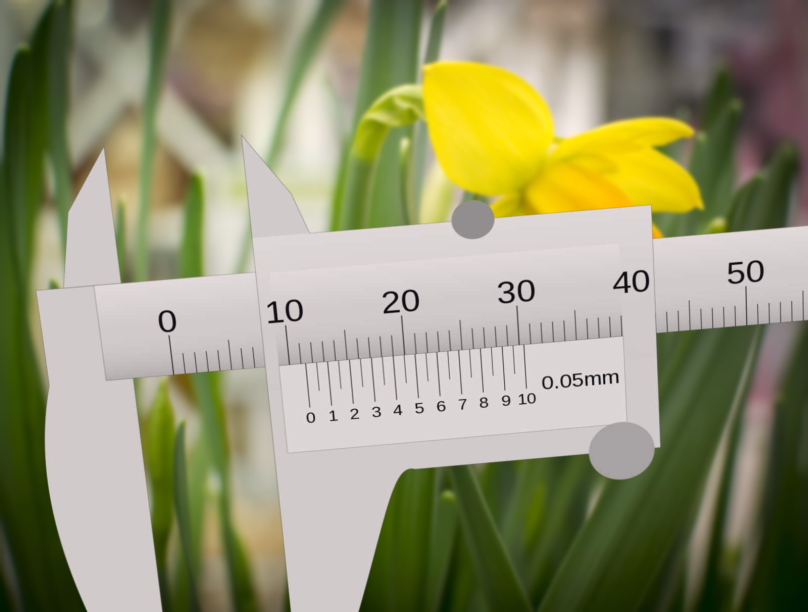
11.4 mm
